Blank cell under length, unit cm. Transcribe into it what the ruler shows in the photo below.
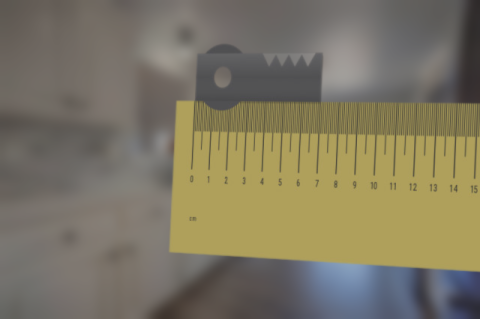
7 cm
